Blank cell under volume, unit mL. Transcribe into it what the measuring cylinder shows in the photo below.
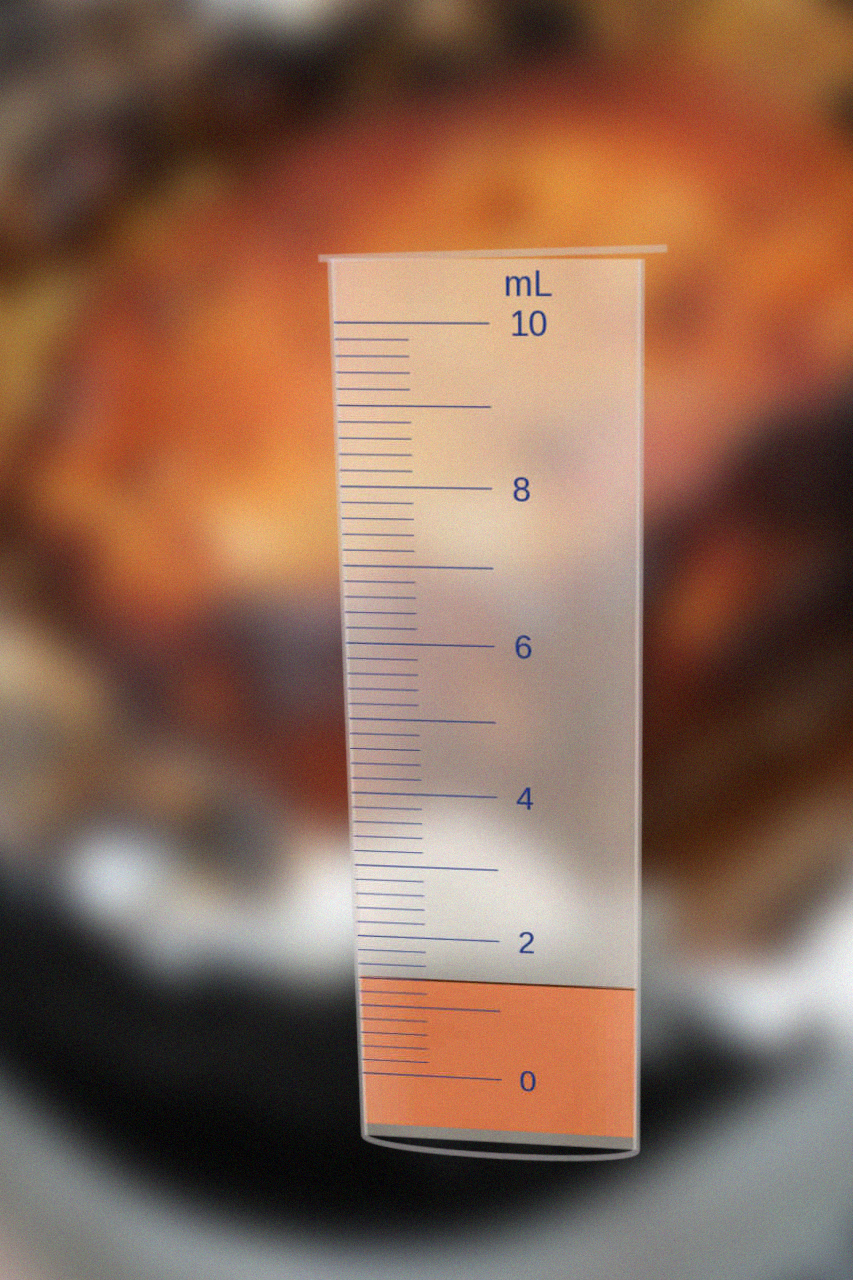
1.4 mL
